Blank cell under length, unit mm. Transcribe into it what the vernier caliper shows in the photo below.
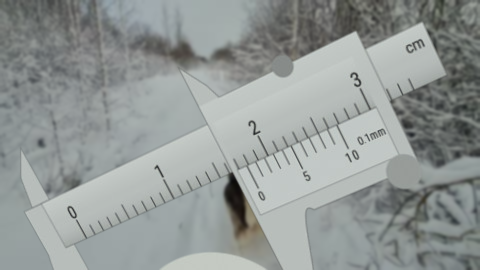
17.8 mm
